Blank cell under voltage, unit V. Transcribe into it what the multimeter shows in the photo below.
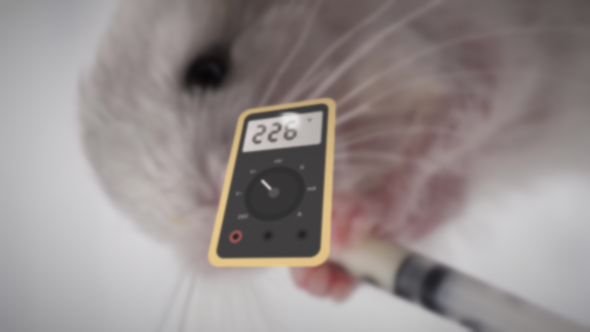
226 V
